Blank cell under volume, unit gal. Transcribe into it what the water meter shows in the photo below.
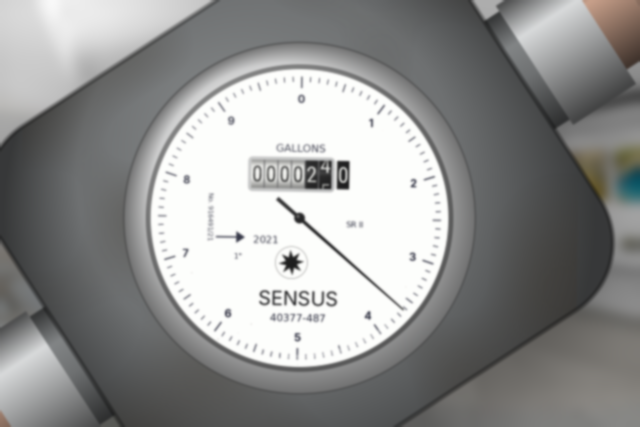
243.6 gal
